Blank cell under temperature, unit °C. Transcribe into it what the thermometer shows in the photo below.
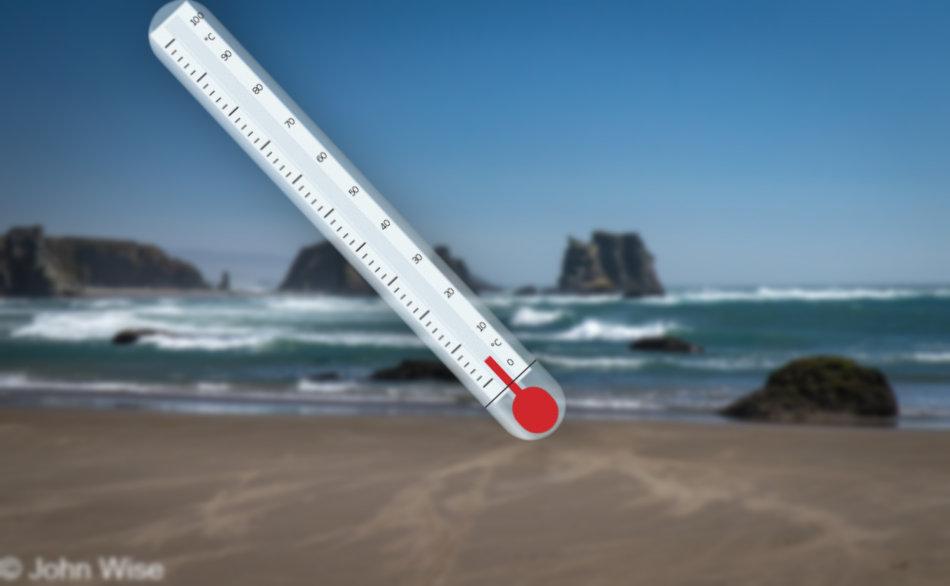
4 °C
